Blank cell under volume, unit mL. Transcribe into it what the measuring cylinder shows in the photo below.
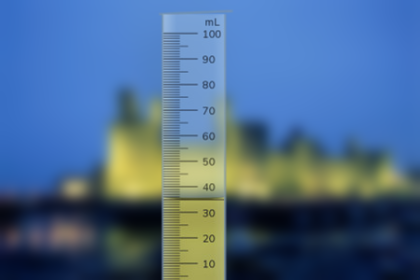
35 mL
